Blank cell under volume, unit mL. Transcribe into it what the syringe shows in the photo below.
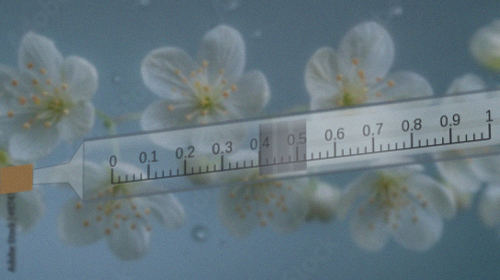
0.4 mL
